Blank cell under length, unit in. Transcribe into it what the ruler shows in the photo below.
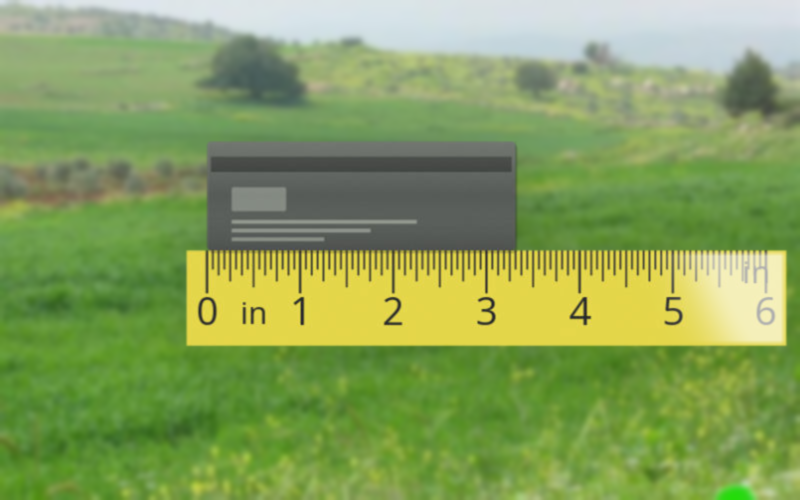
3.3125 in
